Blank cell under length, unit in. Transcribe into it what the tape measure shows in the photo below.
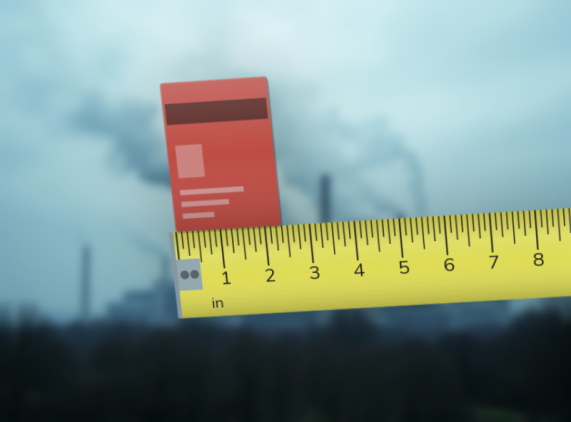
2.375 in
